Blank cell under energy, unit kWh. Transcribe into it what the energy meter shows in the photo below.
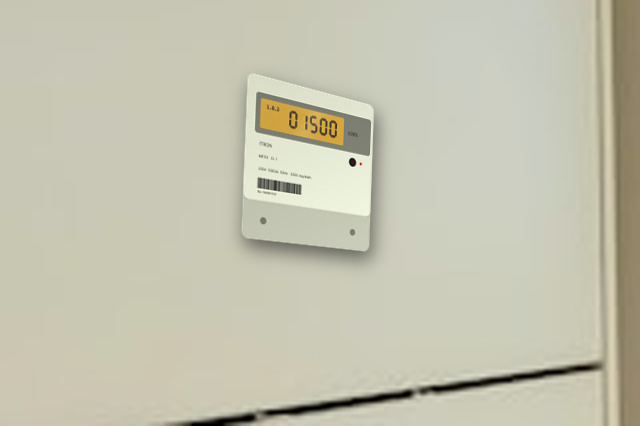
1500 kWh
